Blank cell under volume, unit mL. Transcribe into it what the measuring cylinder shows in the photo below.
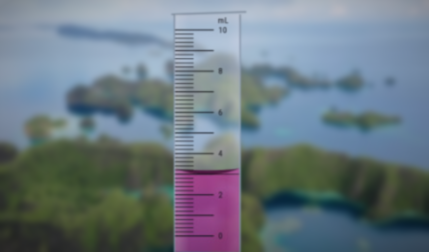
3 mL
